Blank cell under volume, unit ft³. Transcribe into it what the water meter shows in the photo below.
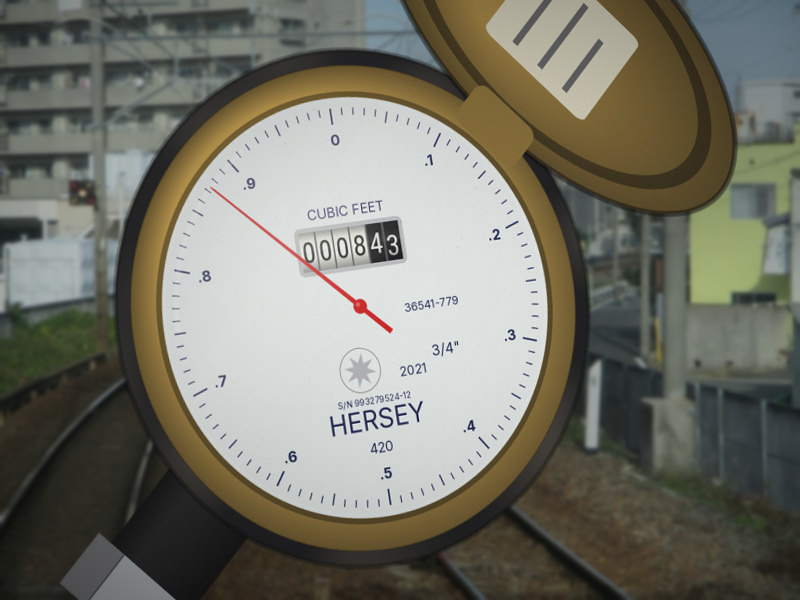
842.87 ft³
